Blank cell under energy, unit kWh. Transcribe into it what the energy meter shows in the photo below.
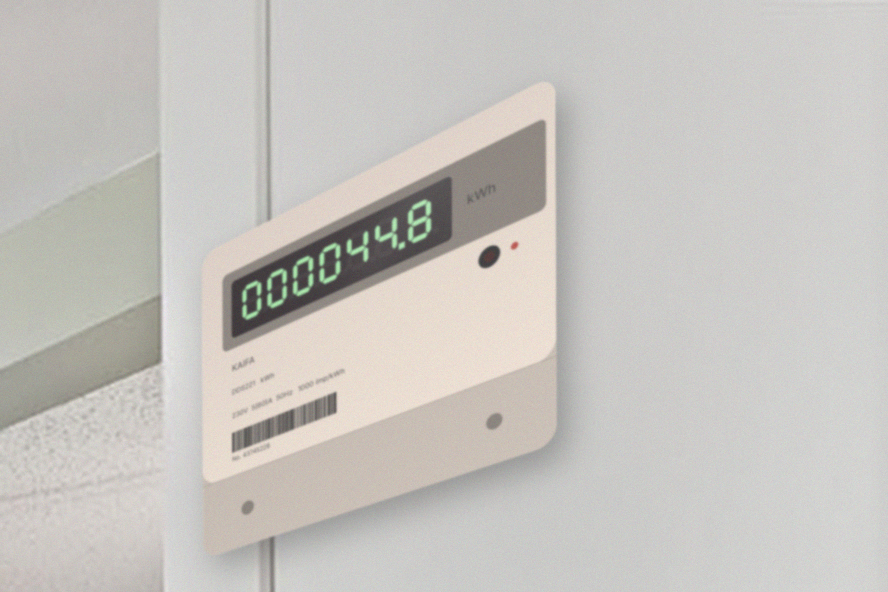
44.8 kWh
